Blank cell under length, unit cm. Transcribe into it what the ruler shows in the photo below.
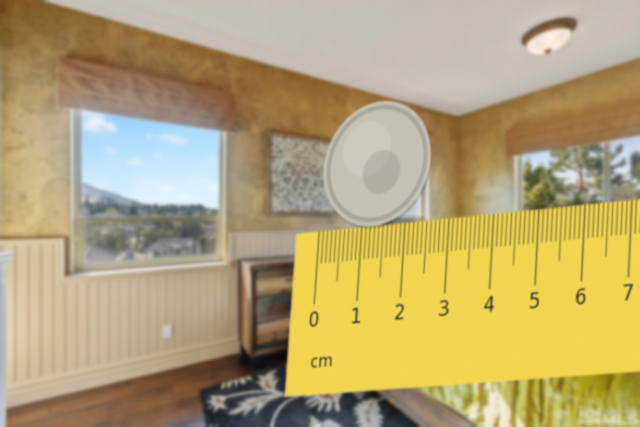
2.5 cm
